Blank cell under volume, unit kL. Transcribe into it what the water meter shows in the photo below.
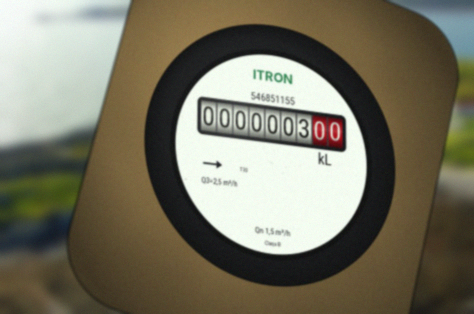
3.00 kL
